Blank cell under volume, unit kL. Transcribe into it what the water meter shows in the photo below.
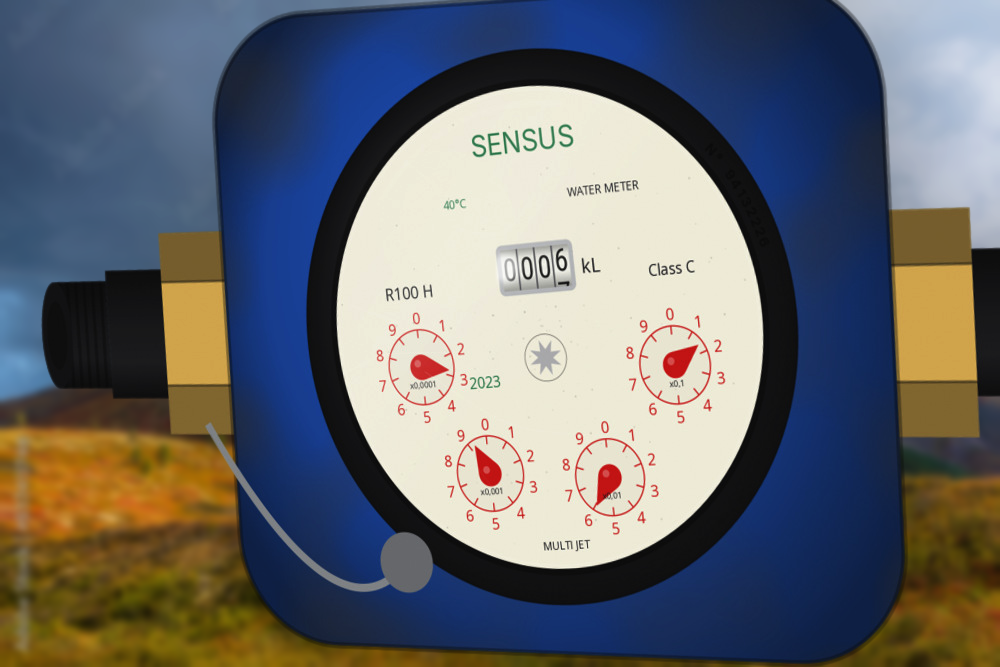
6.1592 kL
